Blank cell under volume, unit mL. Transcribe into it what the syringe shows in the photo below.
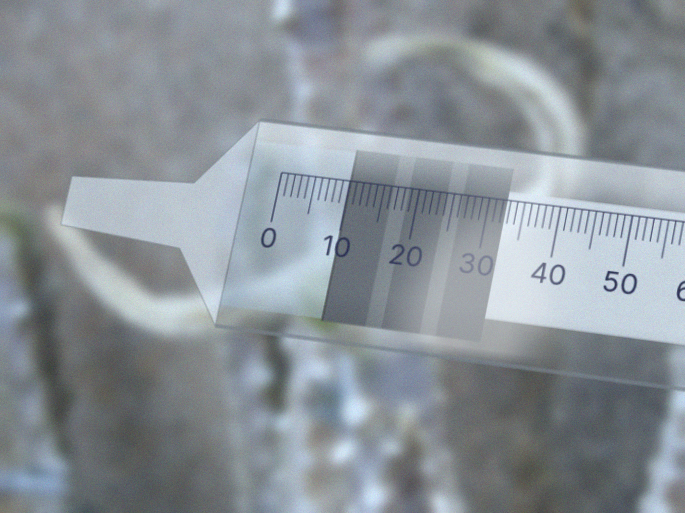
10 mL
